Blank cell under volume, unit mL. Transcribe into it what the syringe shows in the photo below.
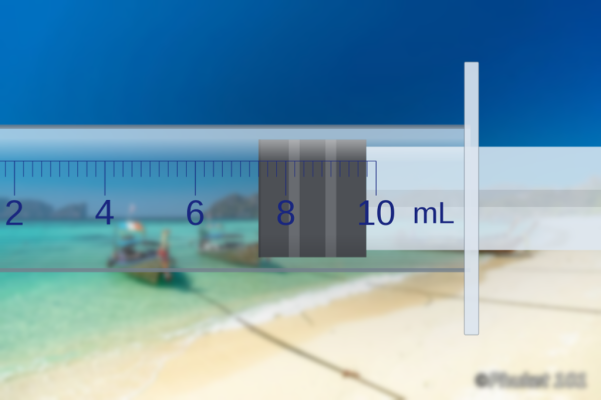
7.4 mL
